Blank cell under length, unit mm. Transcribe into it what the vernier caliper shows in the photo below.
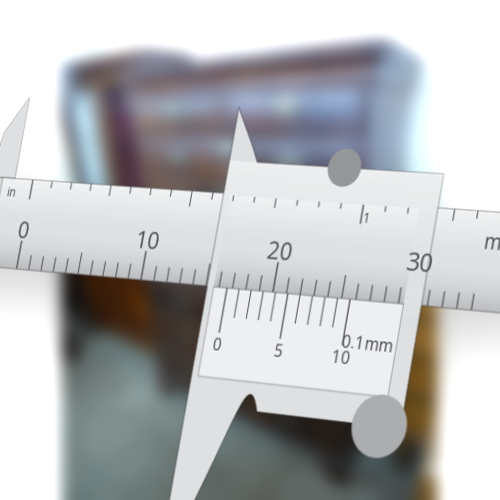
16.6 mm
